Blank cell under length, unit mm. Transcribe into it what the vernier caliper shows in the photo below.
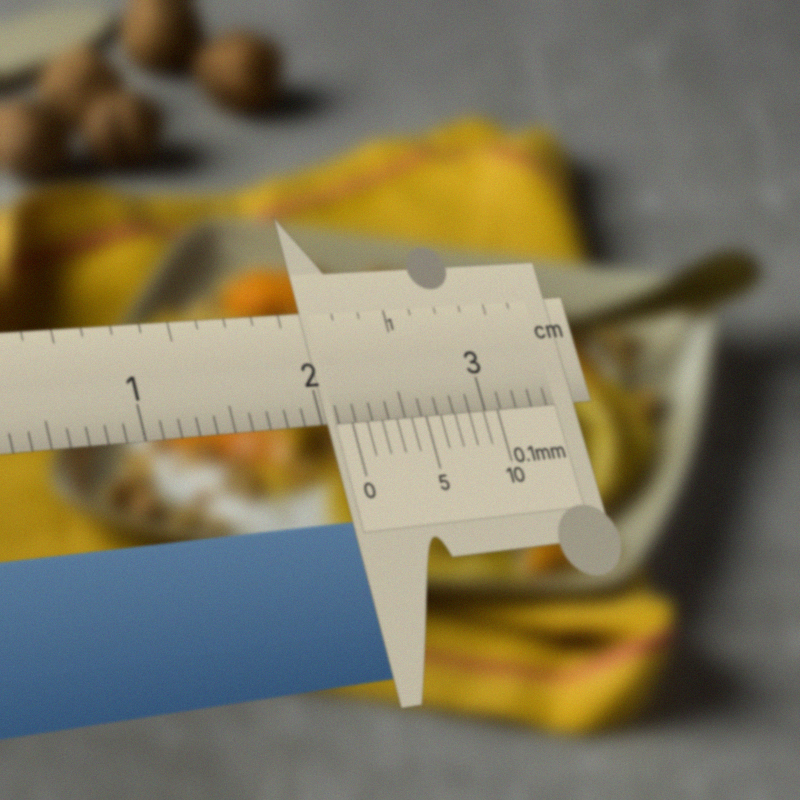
21.8 mm
